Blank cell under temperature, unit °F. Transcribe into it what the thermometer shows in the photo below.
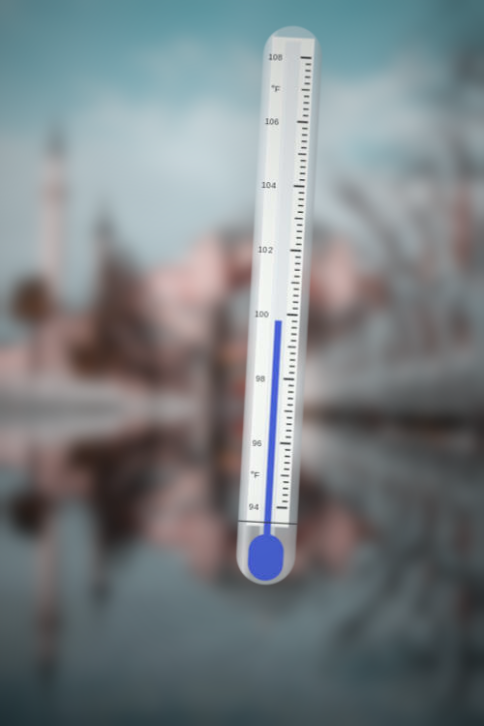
99.8 °F
